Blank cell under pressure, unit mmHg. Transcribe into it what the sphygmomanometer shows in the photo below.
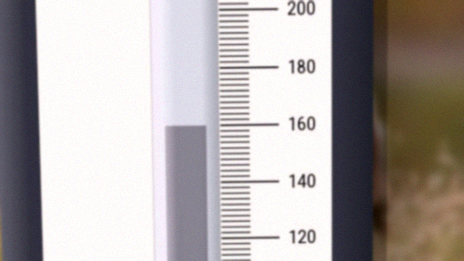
160 mmHg
